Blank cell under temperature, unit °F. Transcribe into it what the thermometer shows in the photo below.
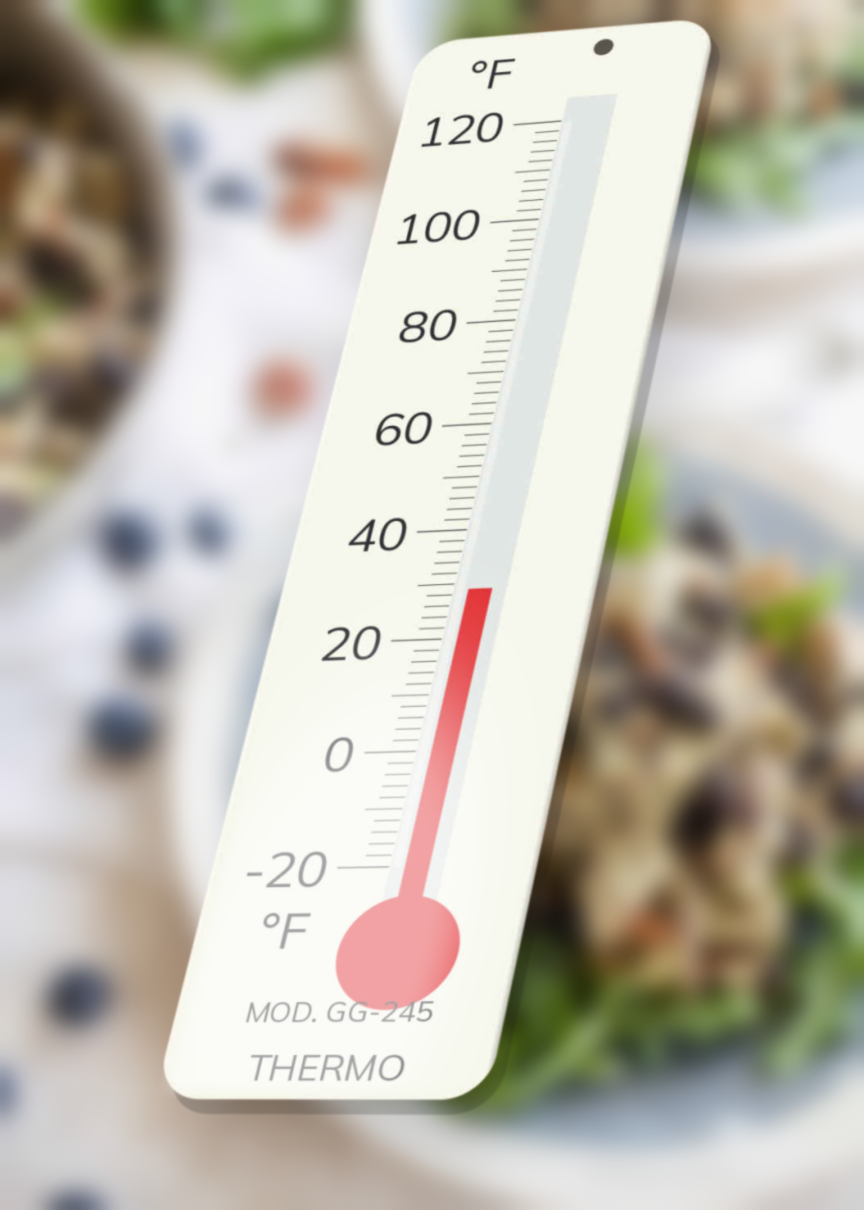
29 °F
